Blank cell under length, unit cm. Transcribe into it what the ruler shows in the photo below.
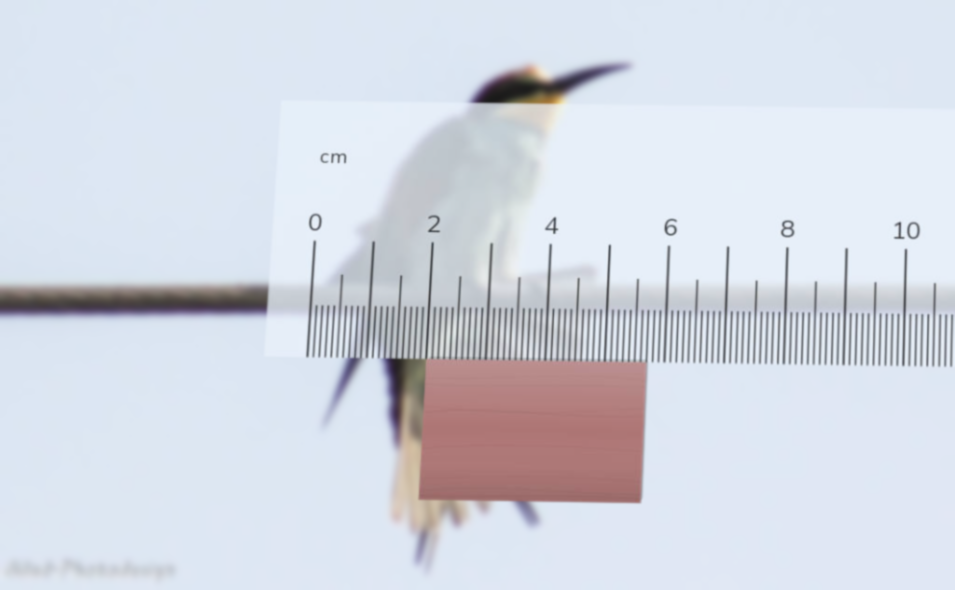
3.7 cm
